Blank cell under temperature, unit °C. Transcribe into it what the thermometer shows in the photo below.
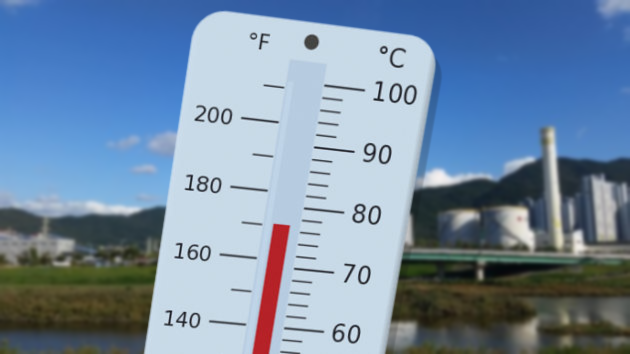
77 °C
